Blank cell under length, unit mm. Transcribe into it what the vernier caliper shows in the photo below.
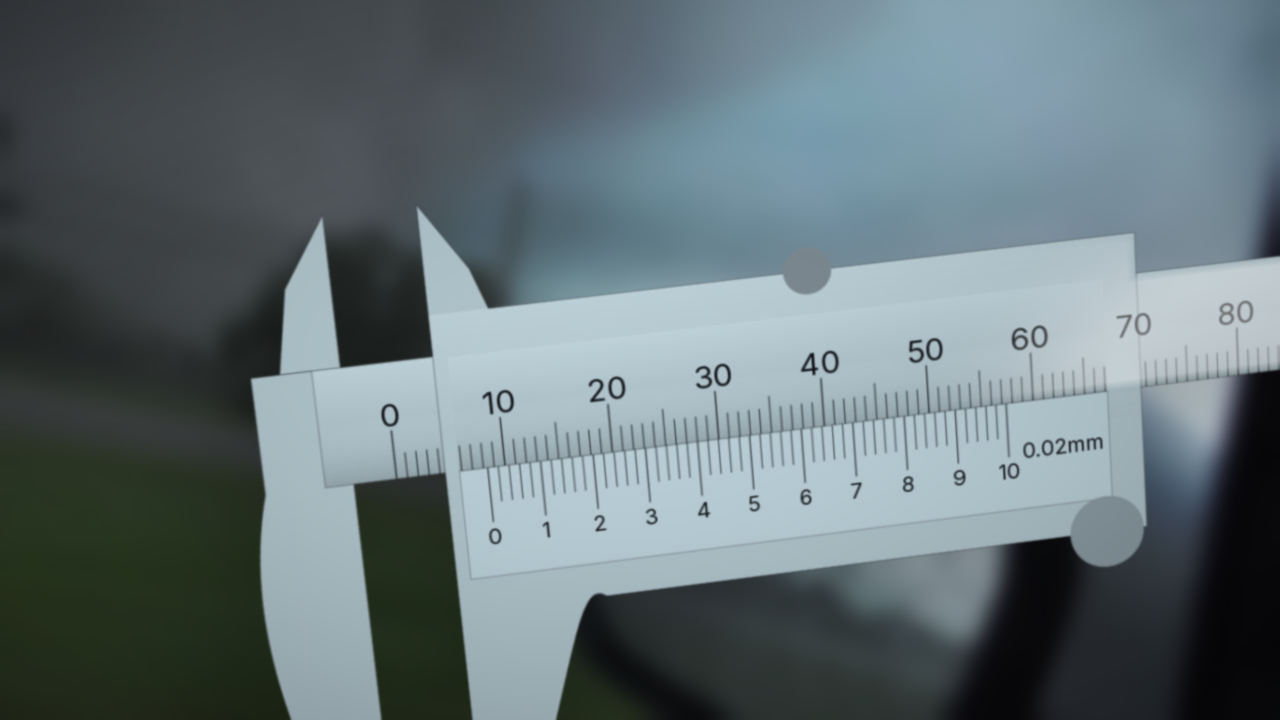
8.4 mm
